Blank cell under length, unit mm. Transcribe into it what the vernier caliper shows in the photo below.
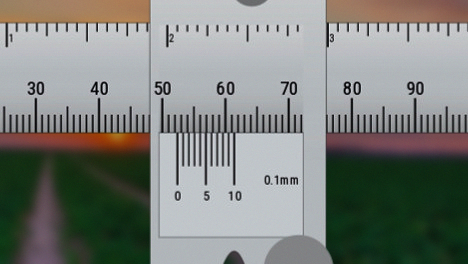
52.4 mm
